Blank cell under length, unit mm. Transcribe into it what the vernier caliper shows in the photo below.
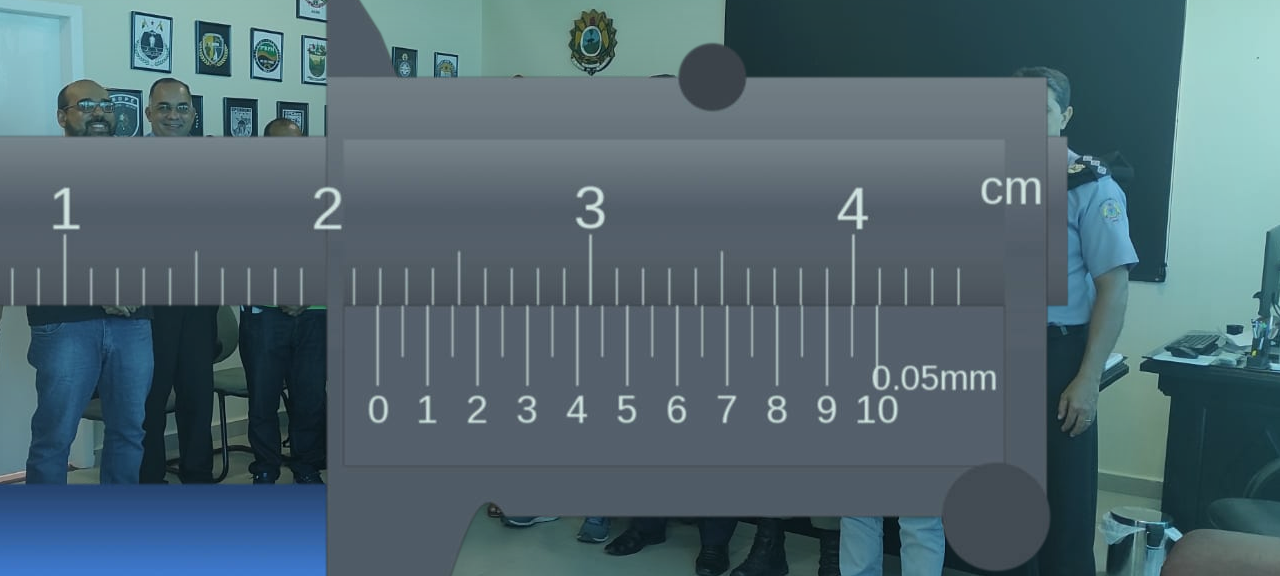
21.9 mm
